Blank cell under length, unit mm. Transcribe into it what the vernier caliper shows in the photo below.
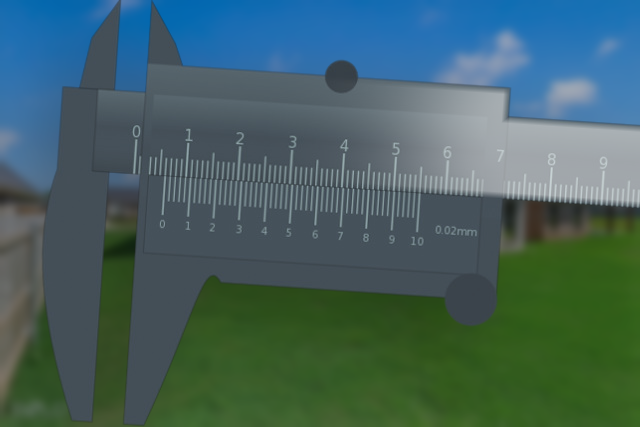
6.0 mm
